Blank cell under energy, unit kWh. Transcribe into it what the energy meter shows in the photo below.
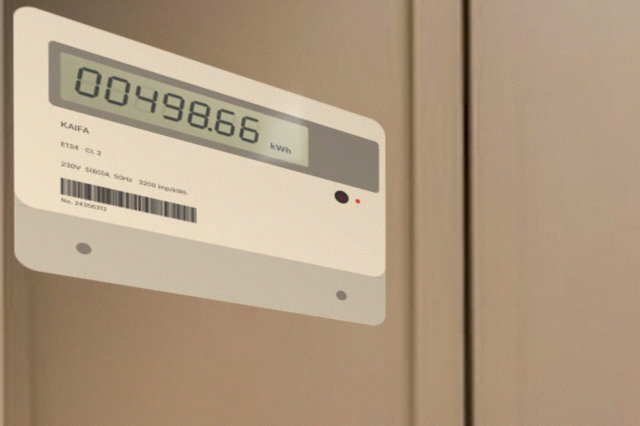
498.66 kWh
